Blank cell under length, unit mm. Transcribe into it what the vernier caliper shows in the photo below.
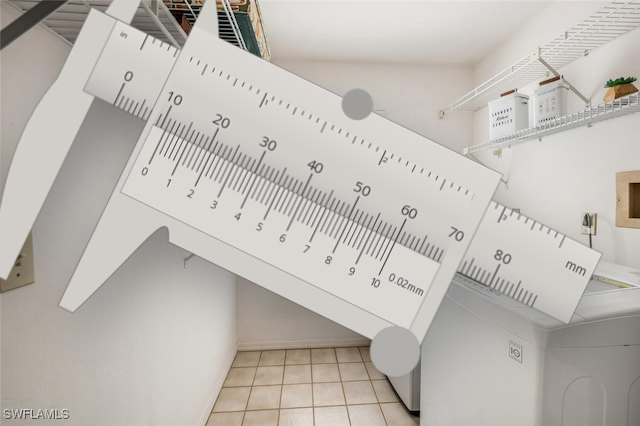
11.0 mm
